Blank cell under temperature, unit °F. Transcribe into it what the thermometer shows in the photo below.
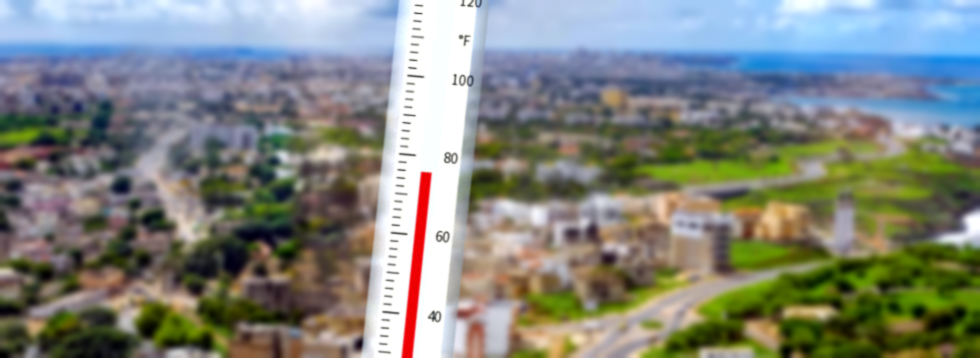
76 °F
